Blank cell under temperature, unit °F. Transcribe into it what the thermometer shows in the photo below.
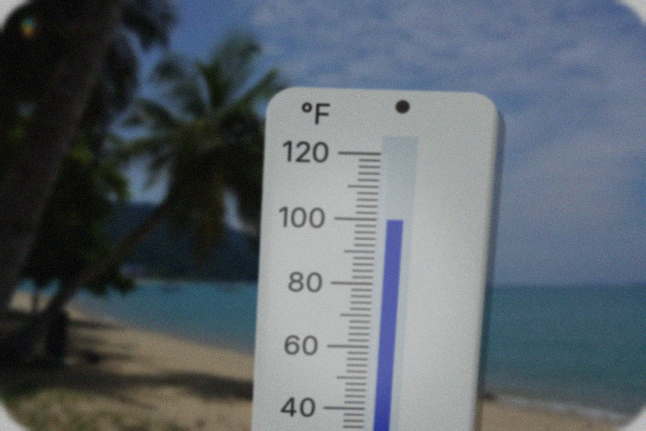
100 °F
